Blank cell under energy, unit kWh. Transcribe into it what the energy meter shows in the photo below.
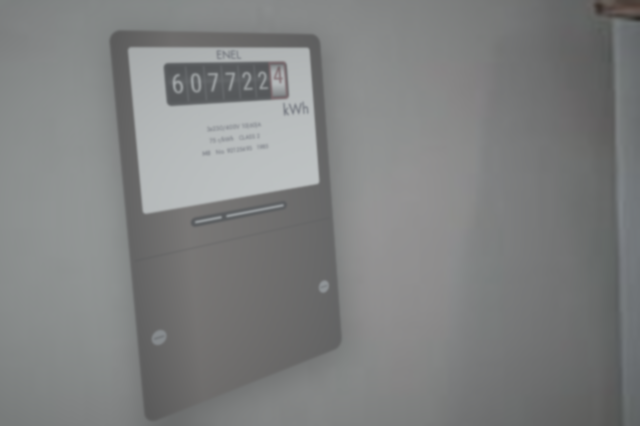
607722.4 kWh
